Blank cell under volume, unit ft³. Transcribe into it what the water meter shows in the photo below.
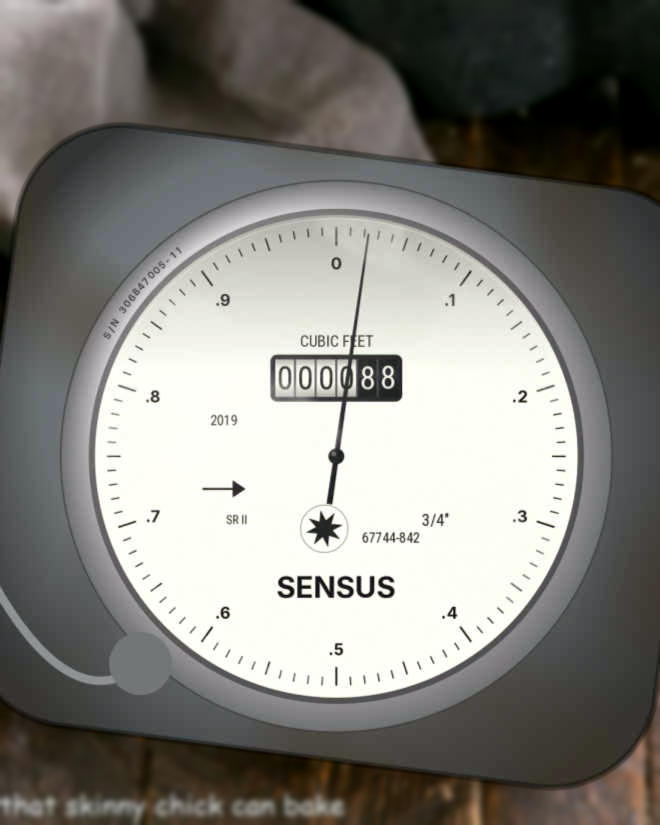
88.02 ft³
